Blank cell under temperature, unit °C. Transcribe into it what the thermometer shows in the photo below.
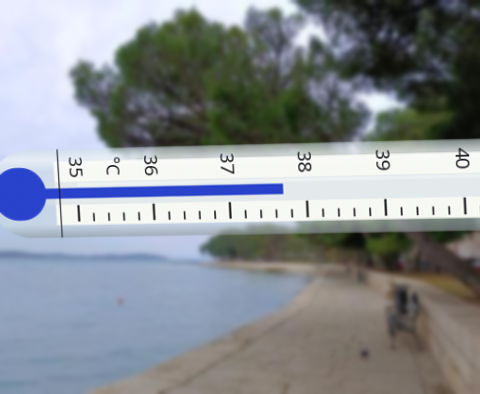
37.7 °C
